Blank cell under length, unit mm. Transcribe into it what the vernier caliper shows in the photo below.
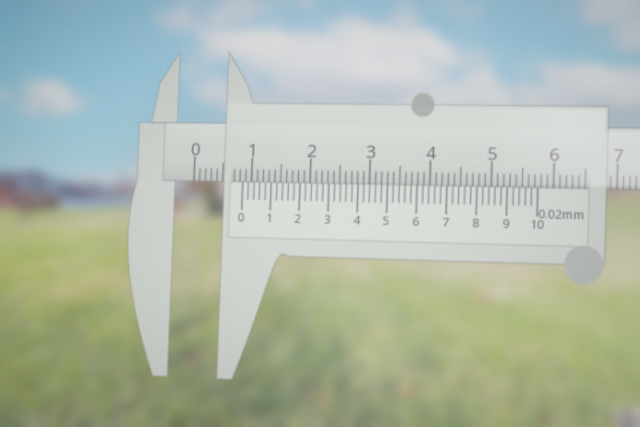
8.5 mm
